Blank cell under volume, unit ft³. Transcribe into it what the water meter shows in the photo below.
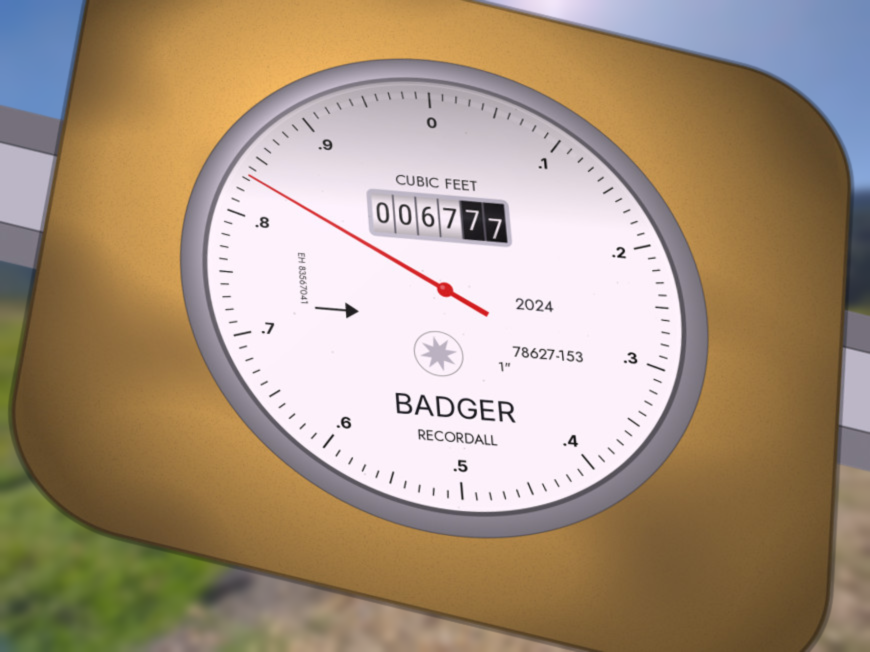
6776.83 ft³
